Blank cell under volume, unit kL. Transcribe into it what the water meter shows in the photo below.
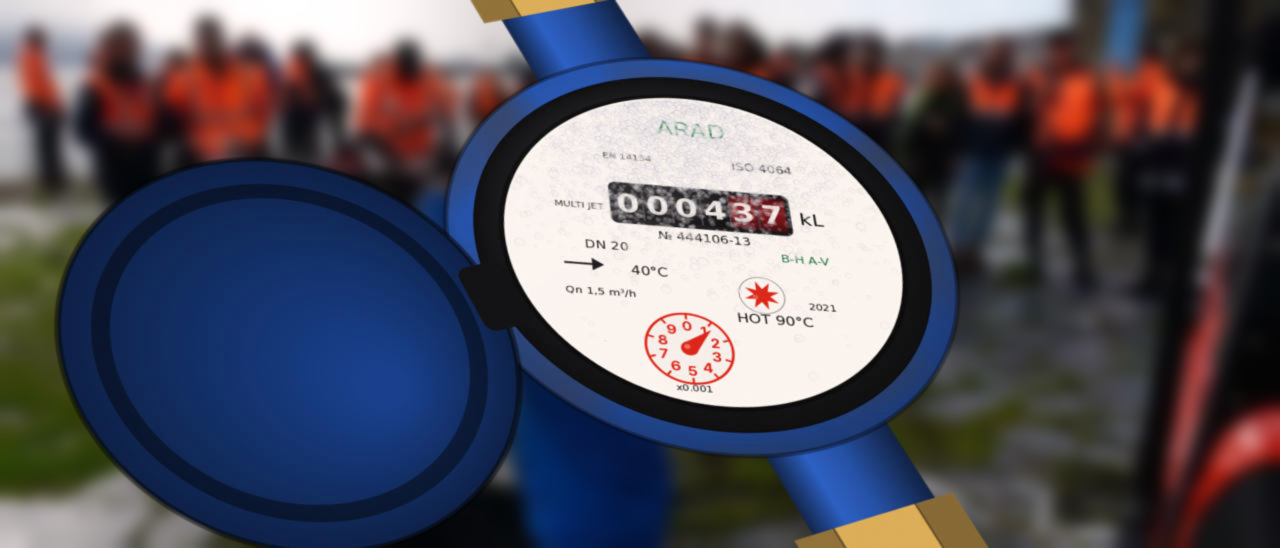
4.371 kL
